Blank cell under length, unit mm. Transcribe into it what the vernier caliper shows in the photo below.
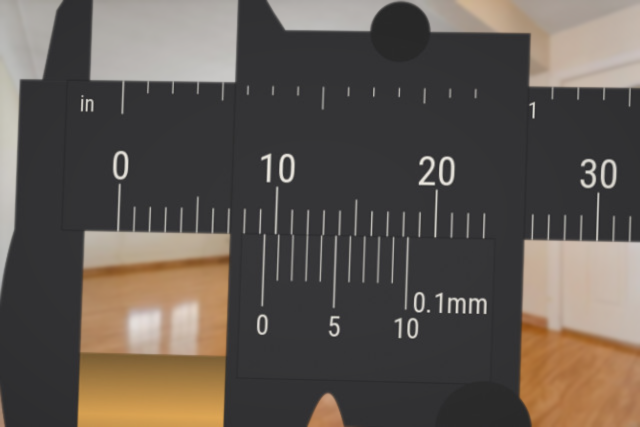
9.3 mm
